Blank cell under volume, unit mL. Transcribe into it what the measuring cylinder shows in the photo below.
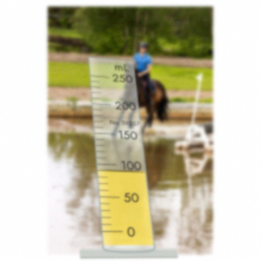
90 mL
